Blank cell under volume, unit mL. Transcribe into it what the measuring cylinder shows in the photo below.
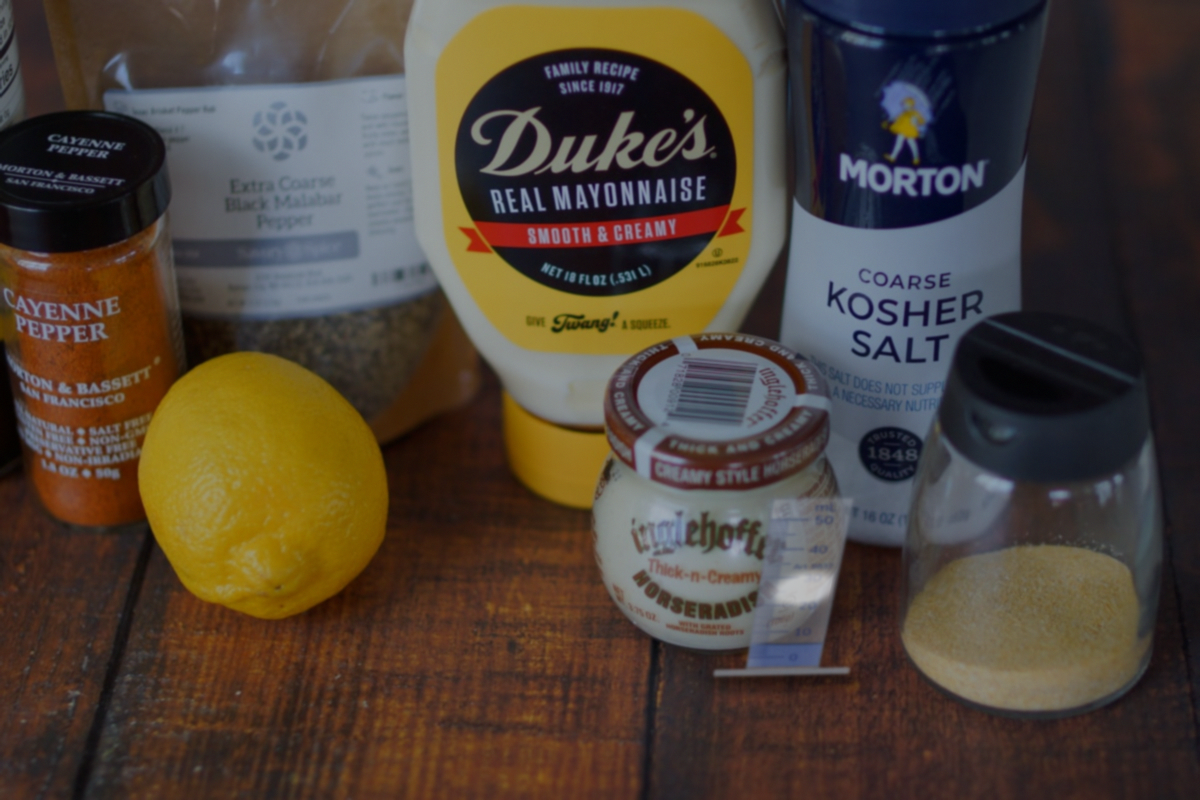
5 mL
